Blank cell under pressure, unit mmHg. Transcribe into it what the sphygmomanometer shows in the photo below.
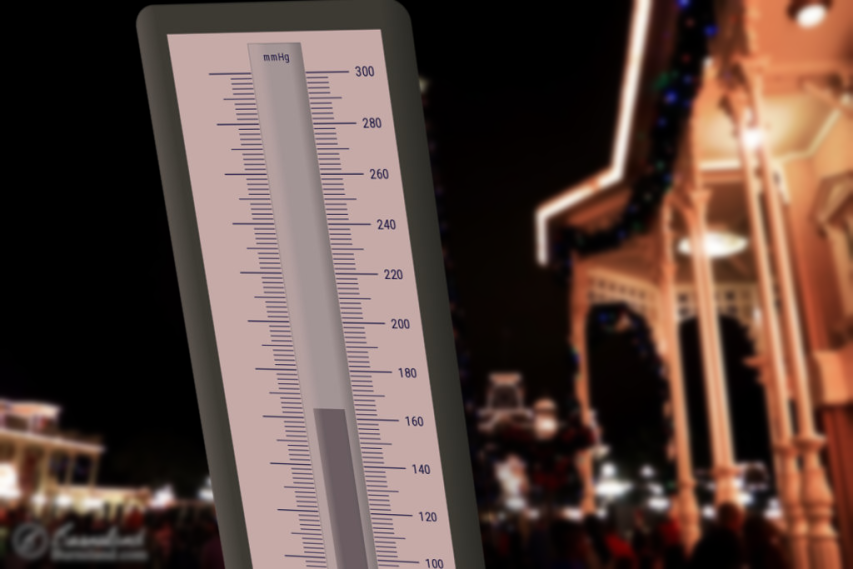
164 mmHg
